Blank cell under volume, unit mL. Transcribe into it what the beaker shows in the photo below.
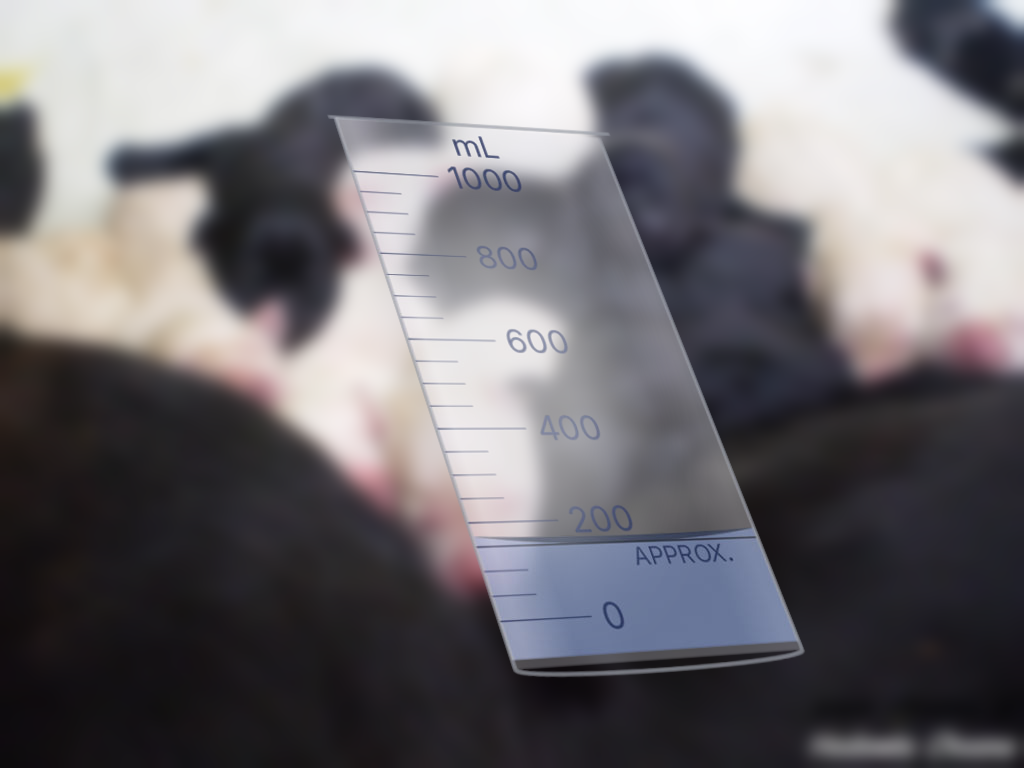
150 mL
